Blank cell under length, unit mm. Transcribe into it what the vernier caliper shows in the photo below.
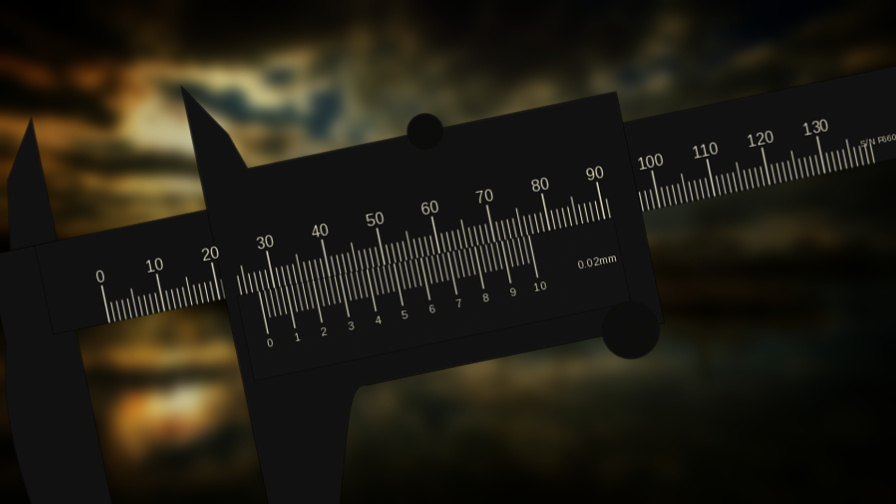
27.2 mm
